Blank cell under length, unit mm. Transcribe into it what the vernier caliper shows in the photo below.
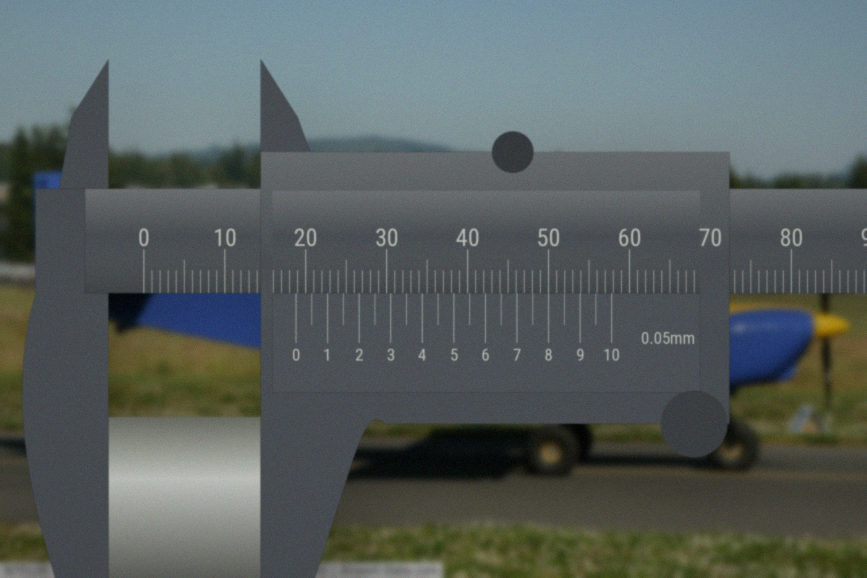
18.8 mm
